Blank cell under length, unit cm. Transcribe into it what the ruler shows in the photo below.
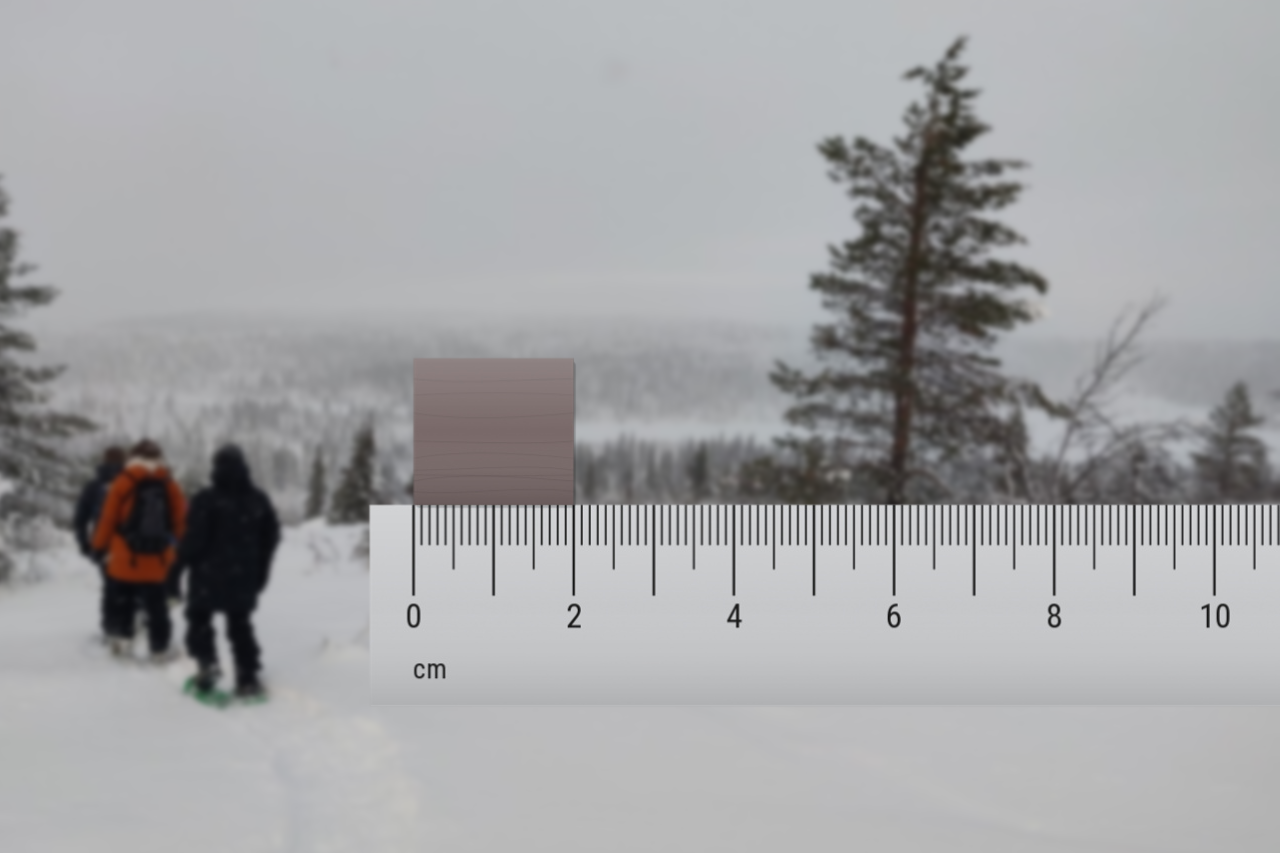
2 cm
